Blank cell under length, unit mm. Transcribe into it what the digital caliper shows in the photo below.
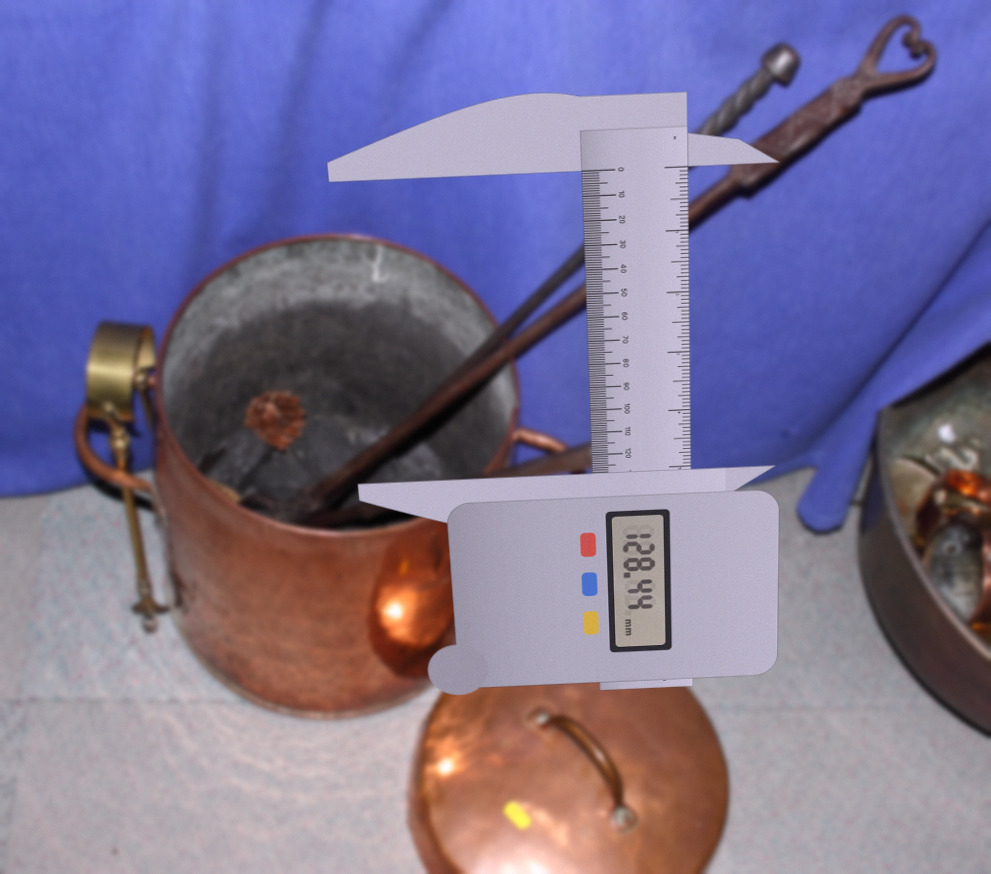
128.44 mm
